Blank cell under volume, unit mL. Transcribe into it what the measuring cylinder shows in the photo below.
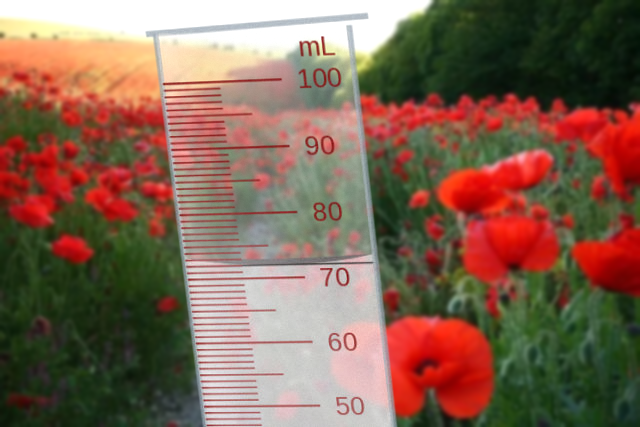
72 mL
